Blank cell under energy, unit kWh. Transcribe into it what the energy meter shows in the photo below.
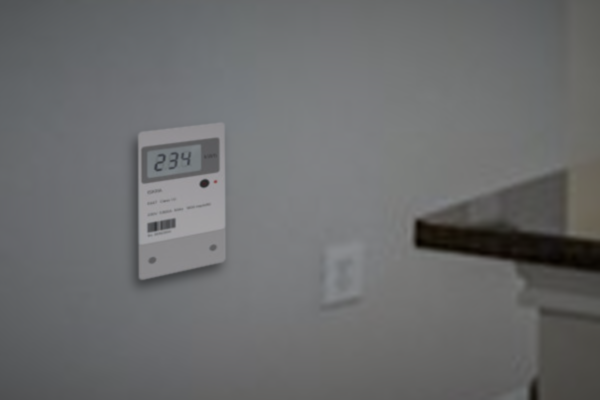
234 kWh
